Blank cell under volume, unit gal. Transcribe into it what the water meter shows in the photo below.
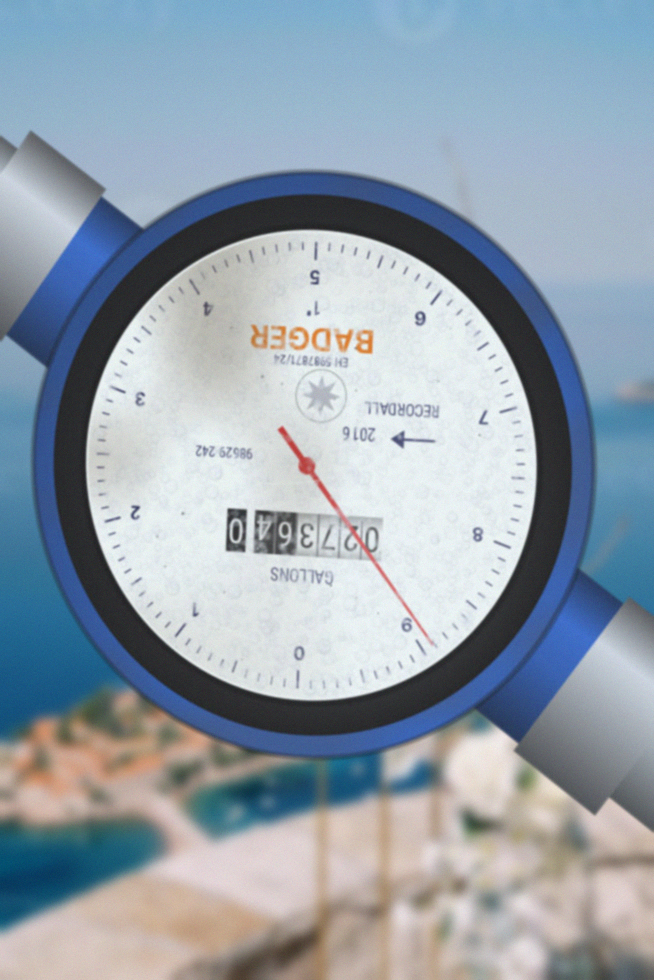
273638.9 gal
